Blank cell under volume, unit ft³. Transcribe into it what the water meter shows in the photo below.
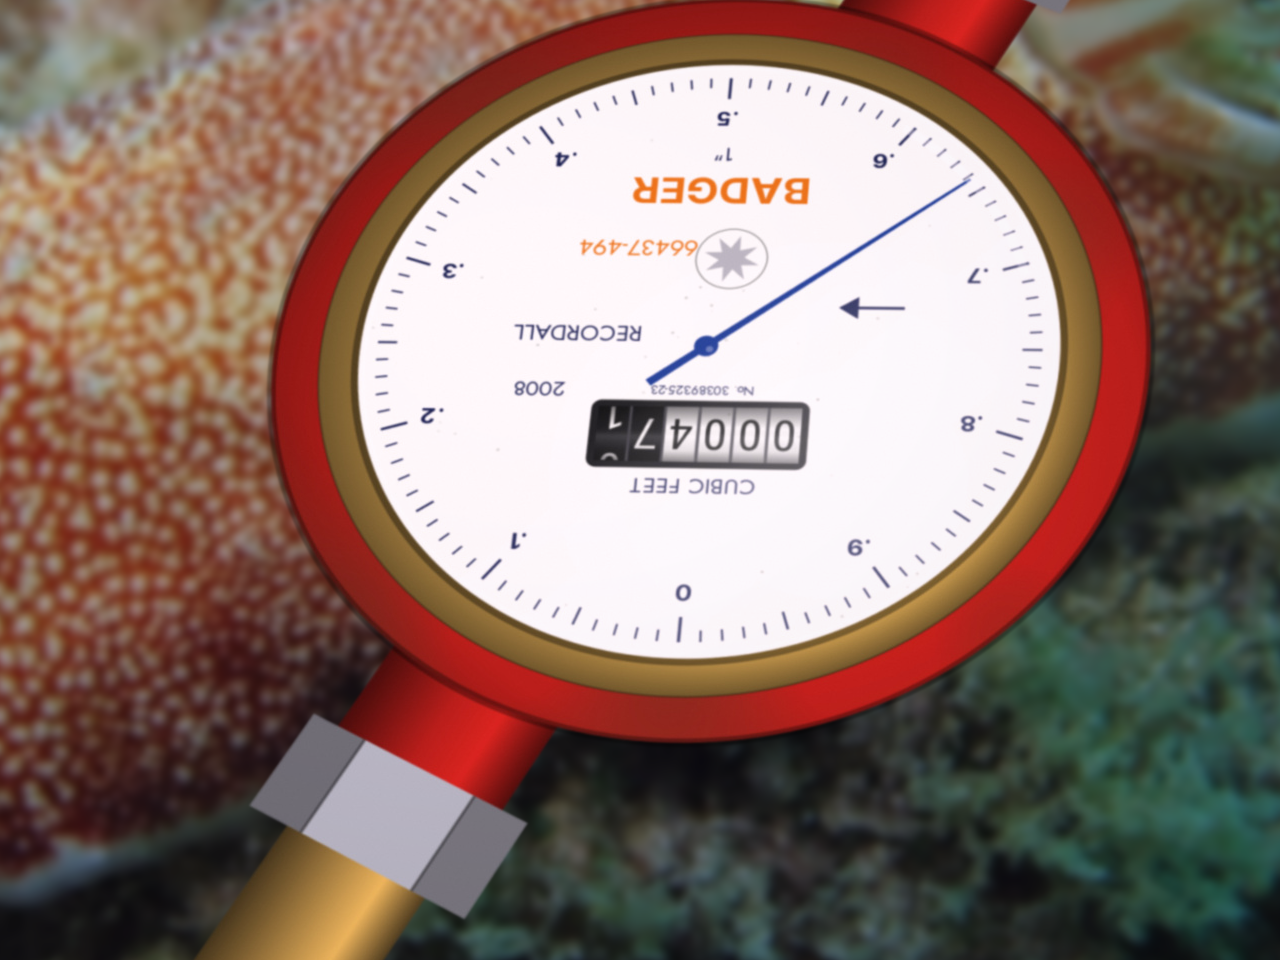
470.64 ft³
